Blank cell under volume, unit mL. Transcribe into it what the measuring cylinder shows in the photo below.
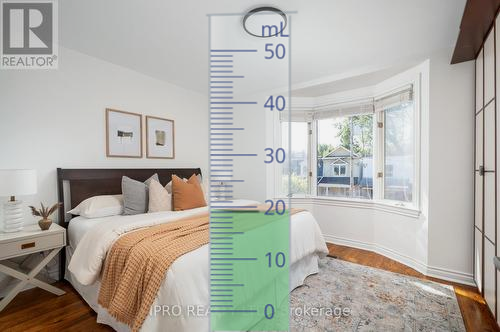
19 mL
